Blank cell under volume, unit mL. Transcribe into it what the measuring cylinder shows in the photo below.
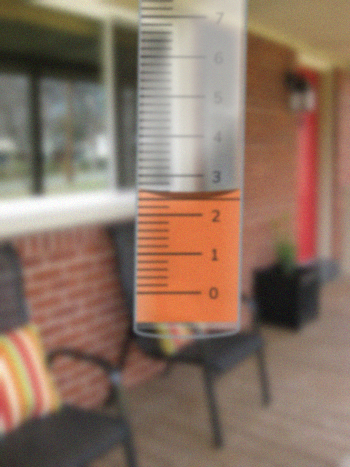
2.4 mL
